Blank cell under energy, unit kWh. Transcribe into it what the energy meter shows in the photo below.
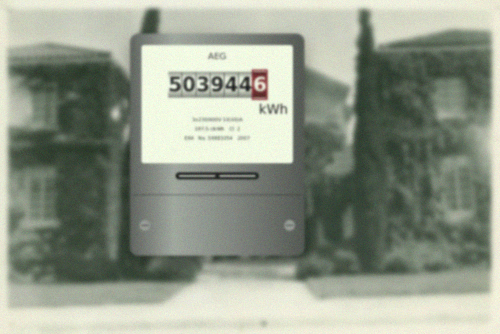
503944.6 kWh
